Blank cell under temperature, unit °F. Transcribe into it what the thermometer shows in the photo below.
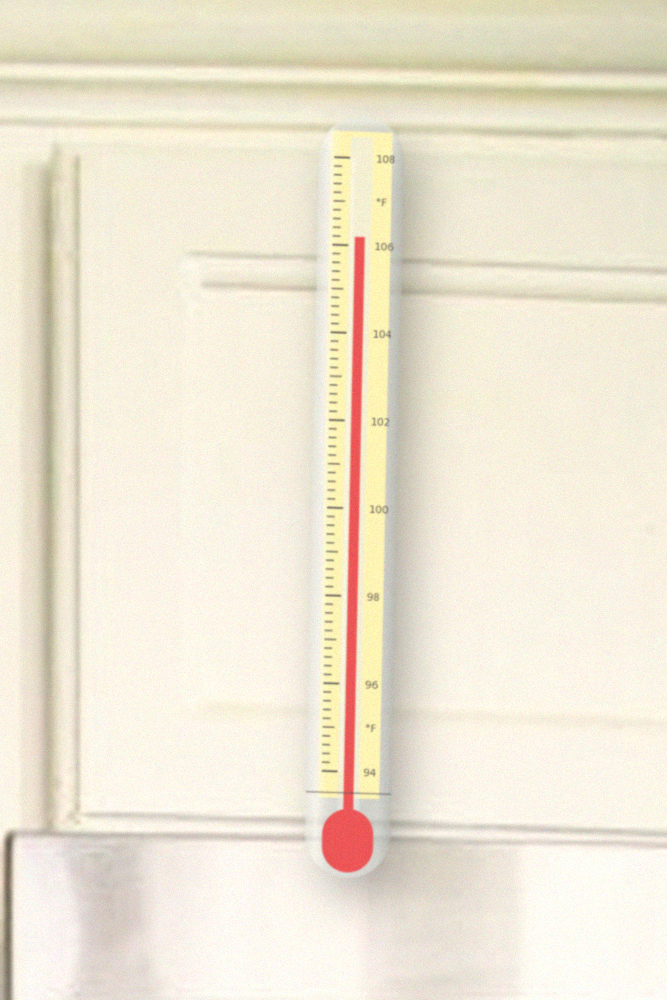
106.2 °F
